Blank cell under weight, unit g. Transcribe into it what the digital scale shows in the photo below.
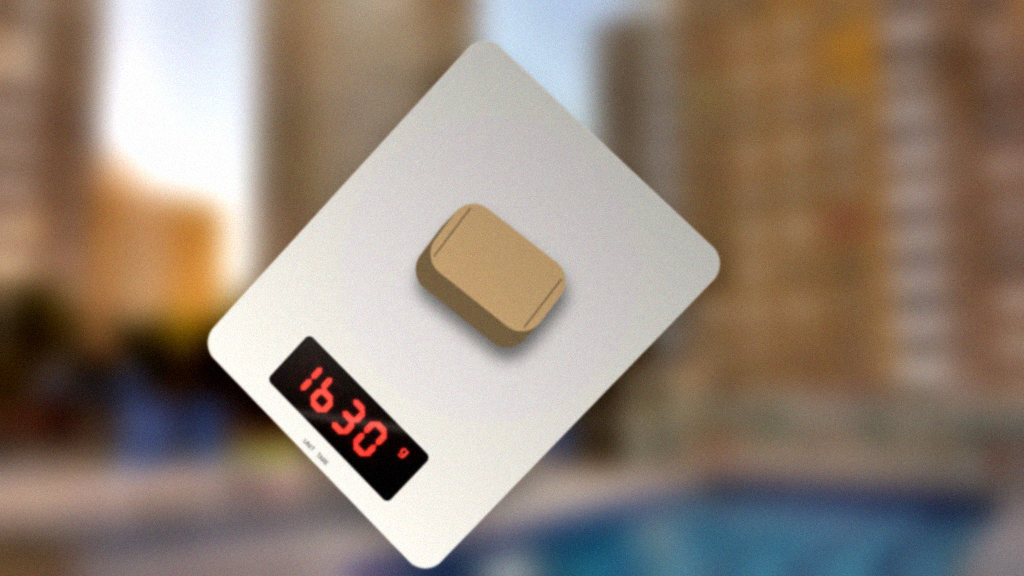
1630 g
